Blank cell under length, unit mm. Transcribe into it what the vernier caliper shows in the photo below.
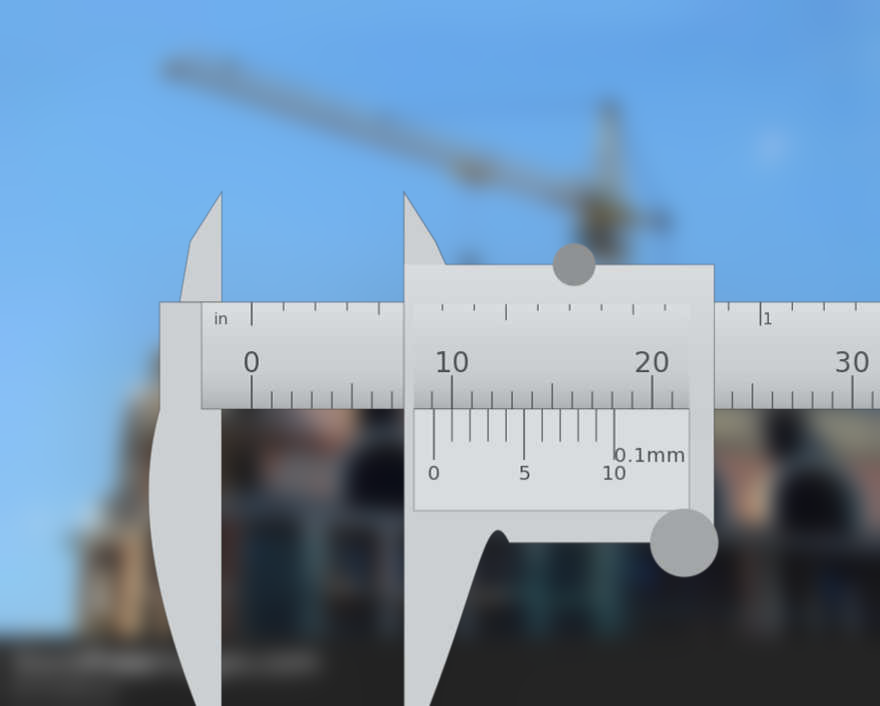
9.1 mm
